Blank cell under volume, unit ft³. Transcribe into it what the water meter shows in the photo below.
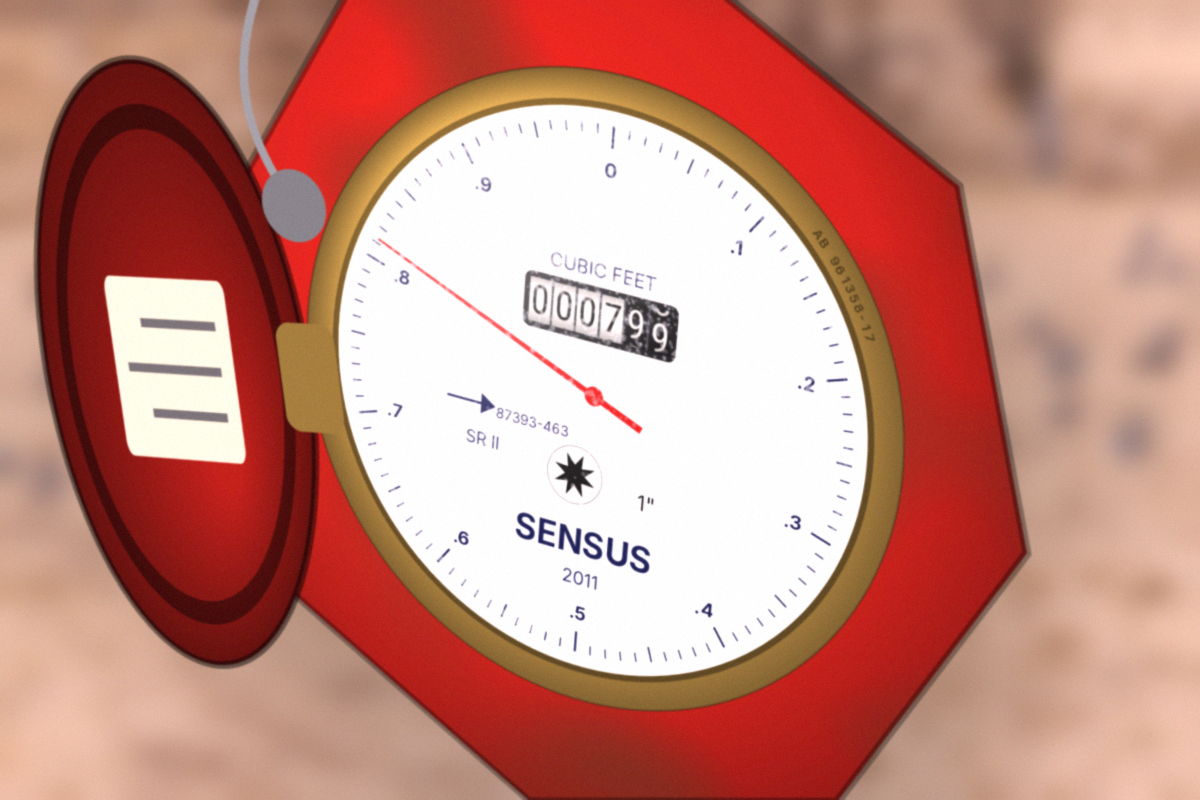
798.81 ft³
